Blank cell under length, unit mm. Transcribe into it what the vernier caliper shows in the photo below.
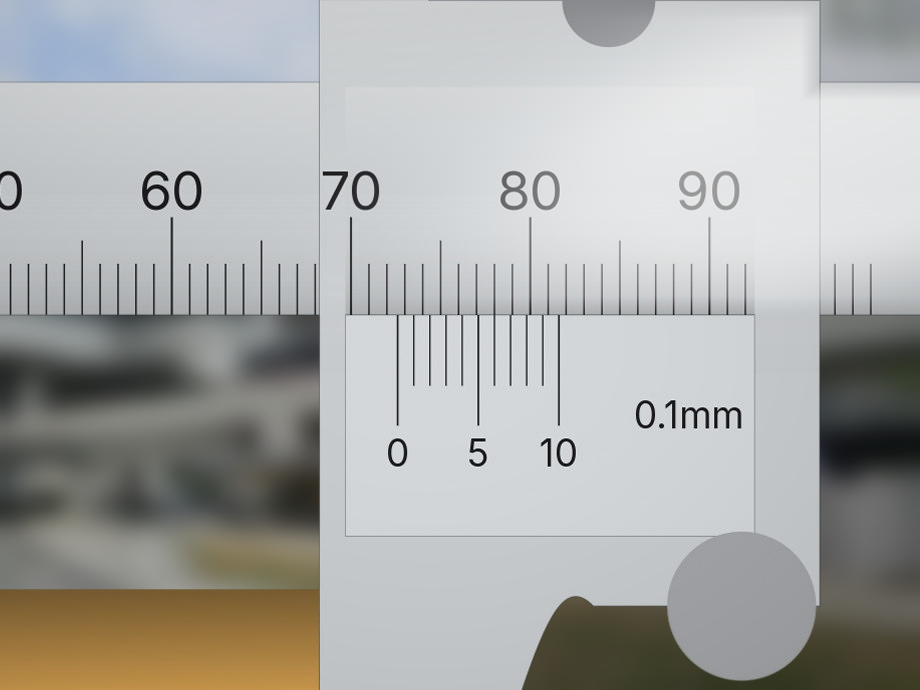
72.6 mm
